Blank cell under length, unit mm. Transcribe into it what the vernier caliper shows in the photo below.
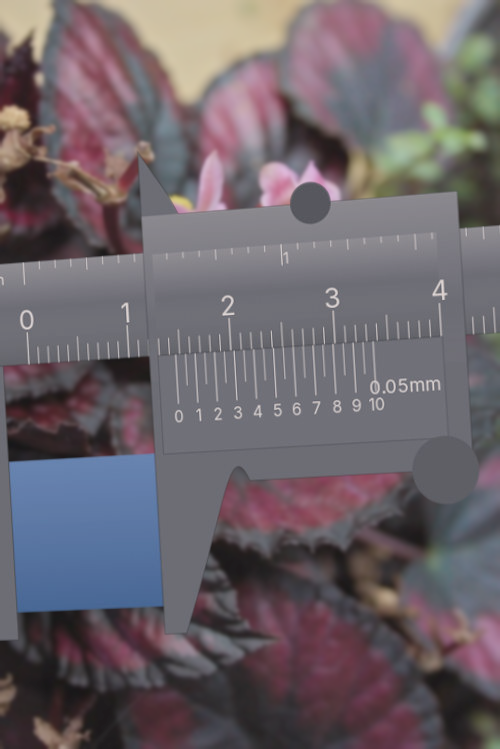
14.6 mm
